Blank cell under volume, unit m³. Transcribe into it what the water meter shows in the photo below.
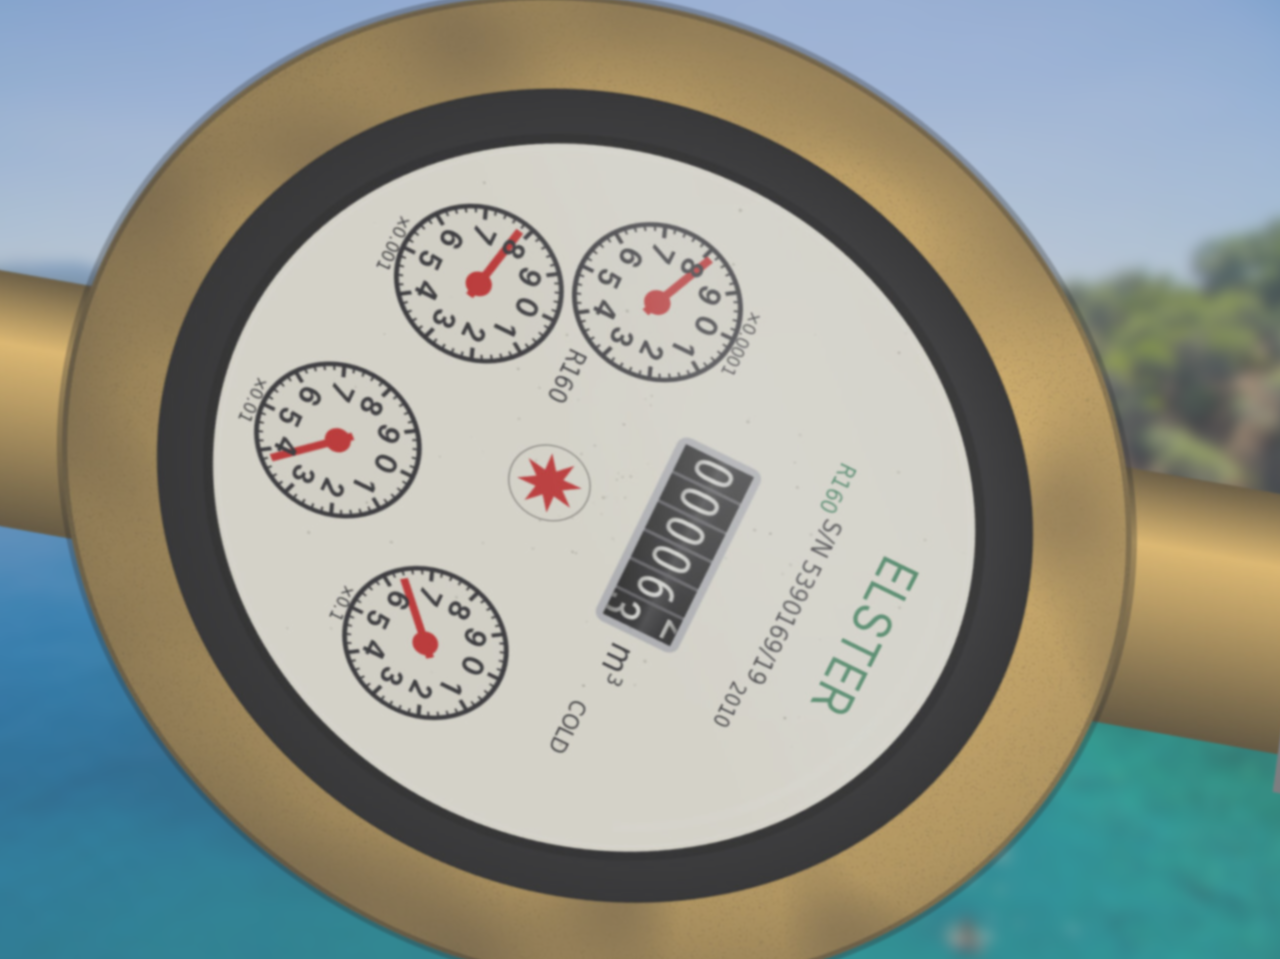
62.6378 m³
